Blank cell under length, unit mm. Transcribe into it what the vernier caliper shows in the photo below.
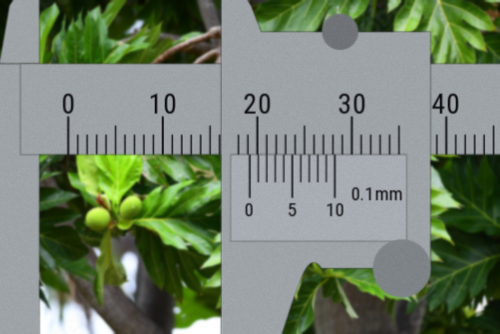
19.2 mm
